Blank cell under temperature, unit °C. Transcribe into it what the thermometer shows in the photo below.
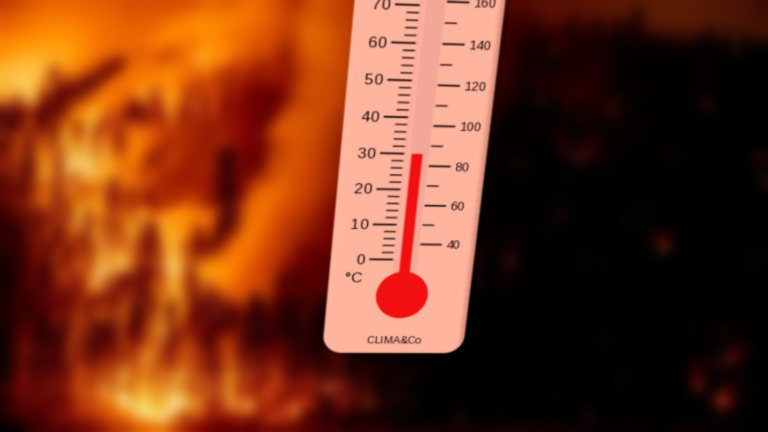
30 °C
